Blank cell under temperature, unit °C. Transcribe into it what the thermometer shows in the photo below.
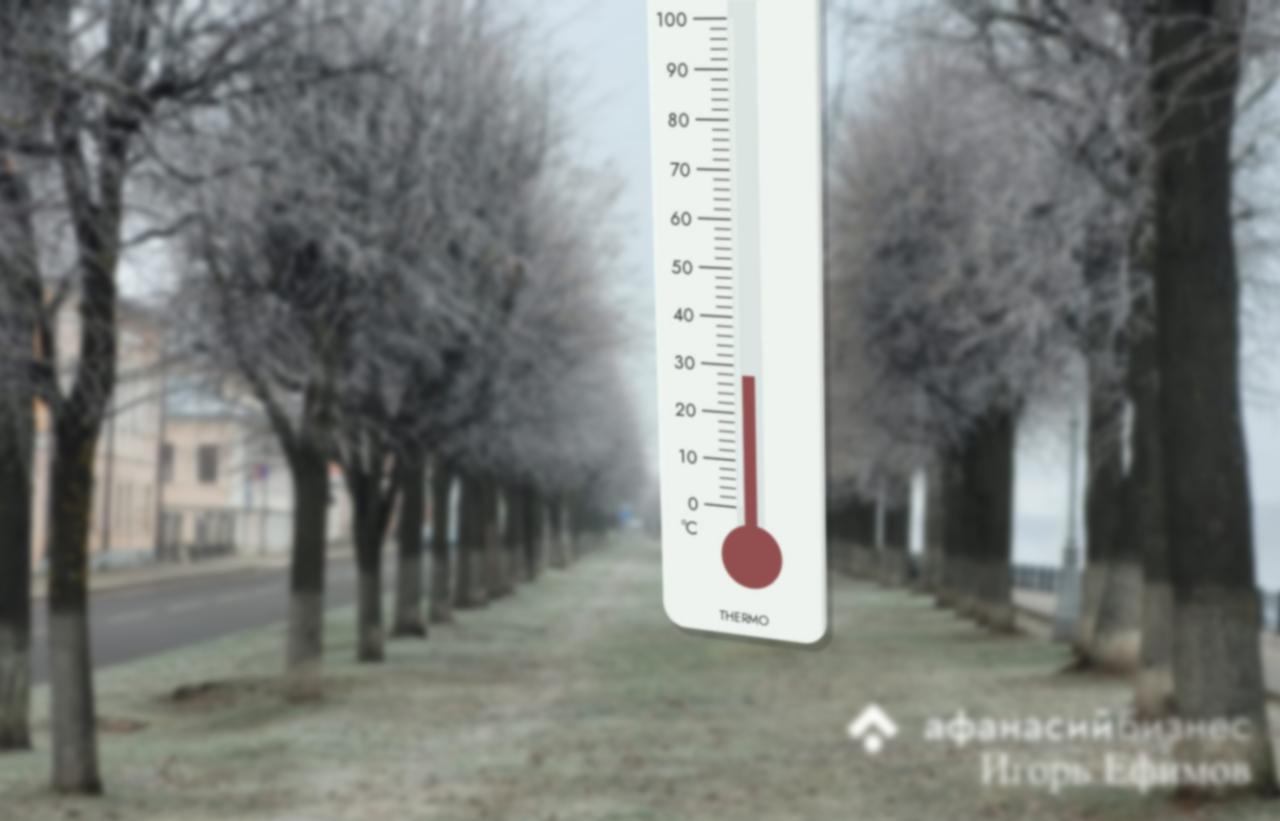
28 °C
